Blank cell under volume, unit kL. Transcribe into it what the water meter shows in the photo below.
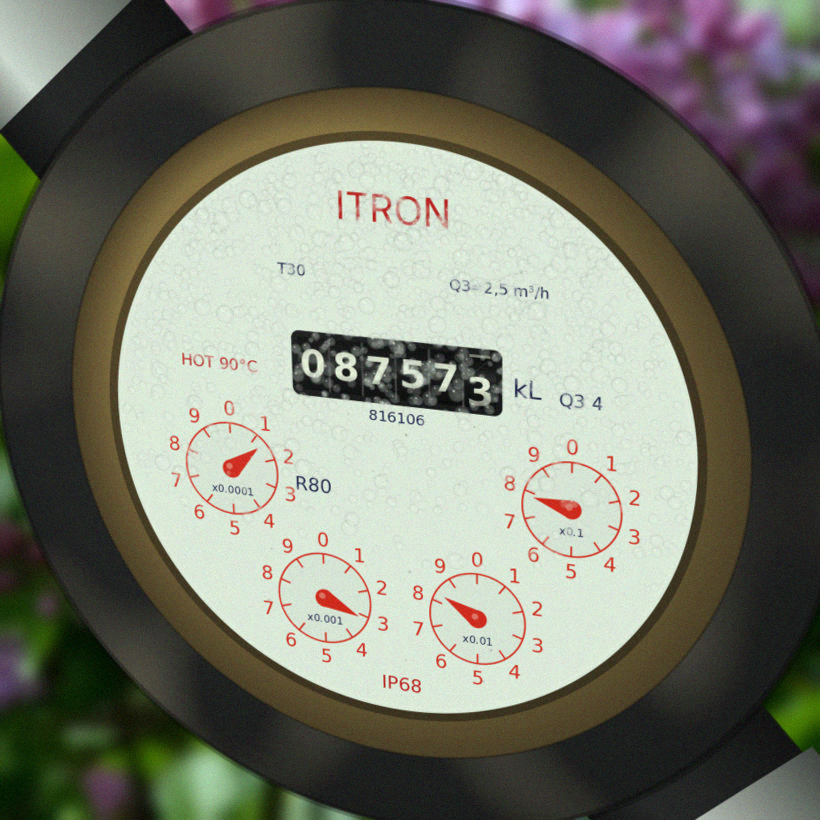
87572.7831 kL
